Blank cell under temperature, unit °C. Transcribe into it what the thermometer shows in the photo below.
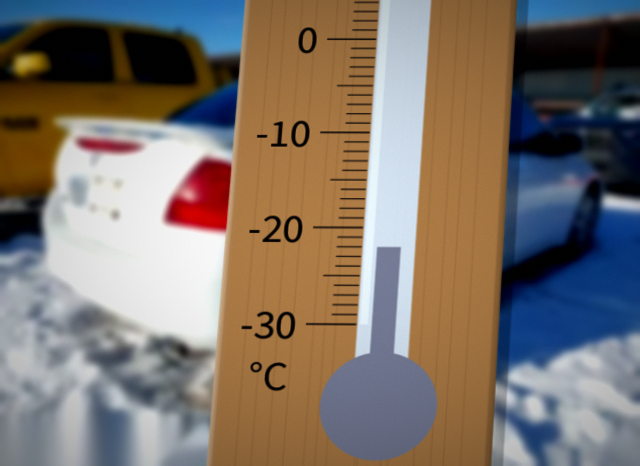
-22 °C
